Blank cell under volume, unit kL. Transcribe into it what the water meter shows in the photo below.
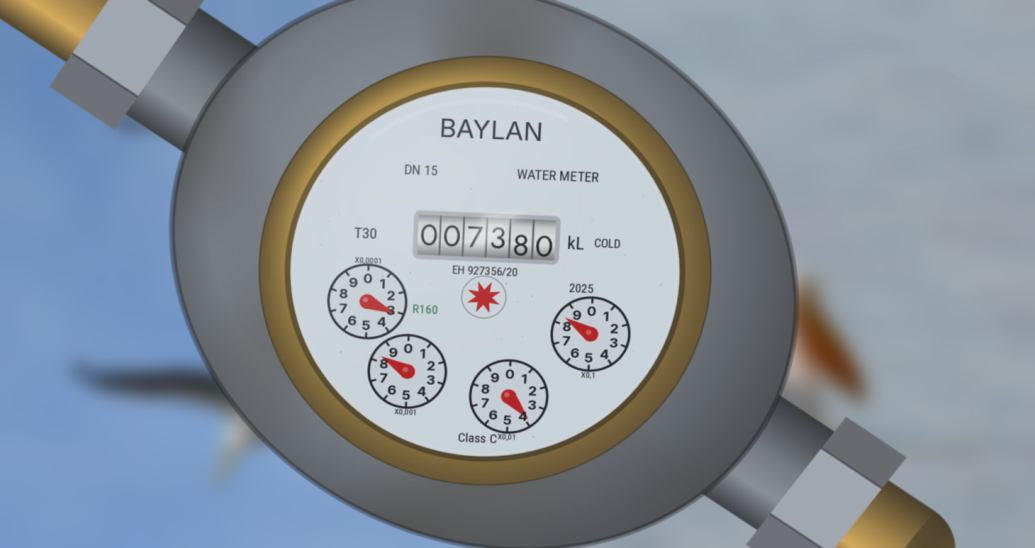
7379.8383 kL
